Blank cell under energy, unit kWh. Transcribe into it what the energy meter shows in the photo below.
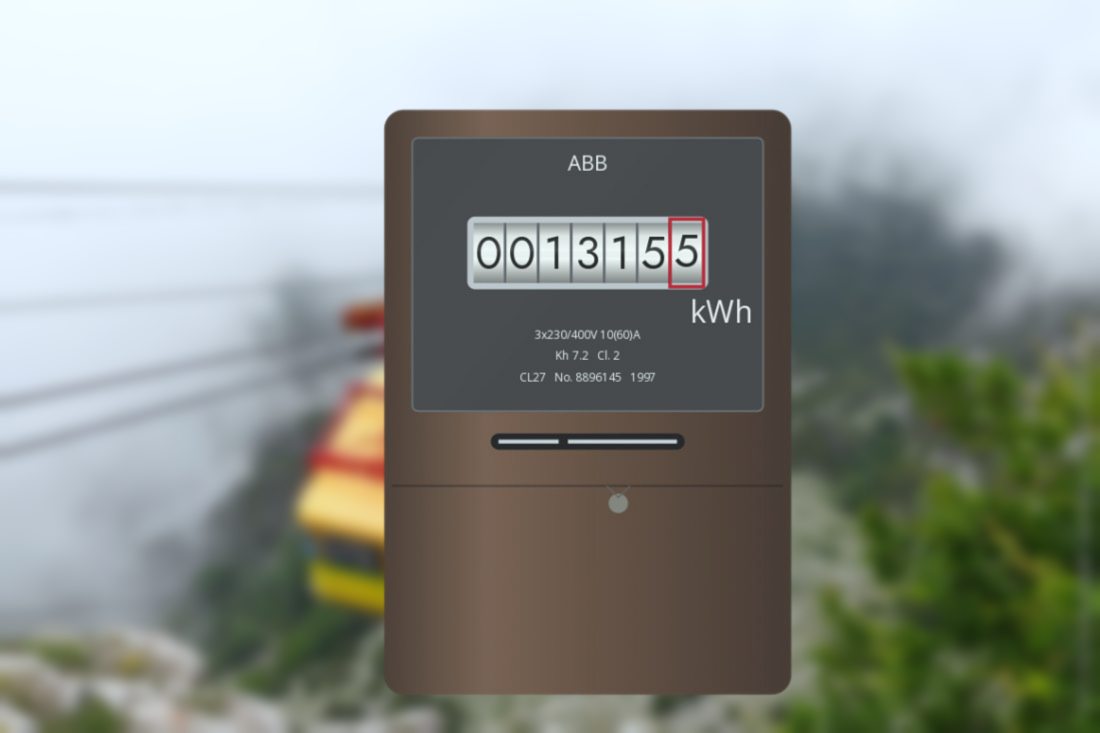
1315.5 kWh
